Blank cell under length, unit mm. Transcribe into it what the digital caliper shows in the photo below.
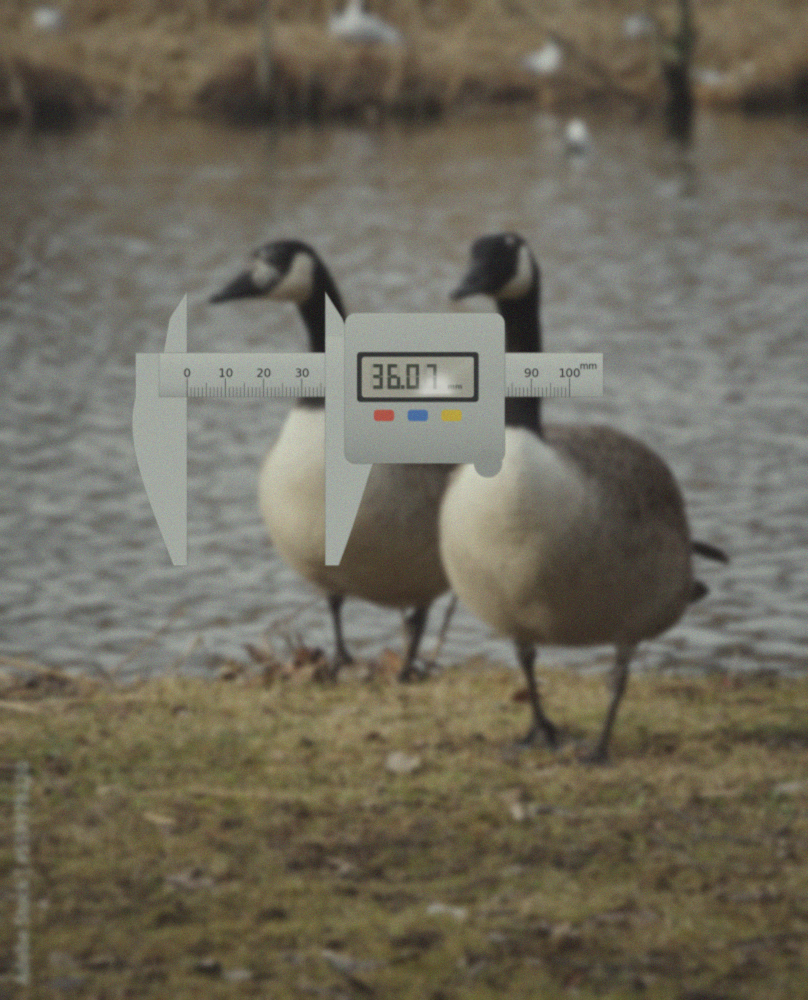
36.07 mm
